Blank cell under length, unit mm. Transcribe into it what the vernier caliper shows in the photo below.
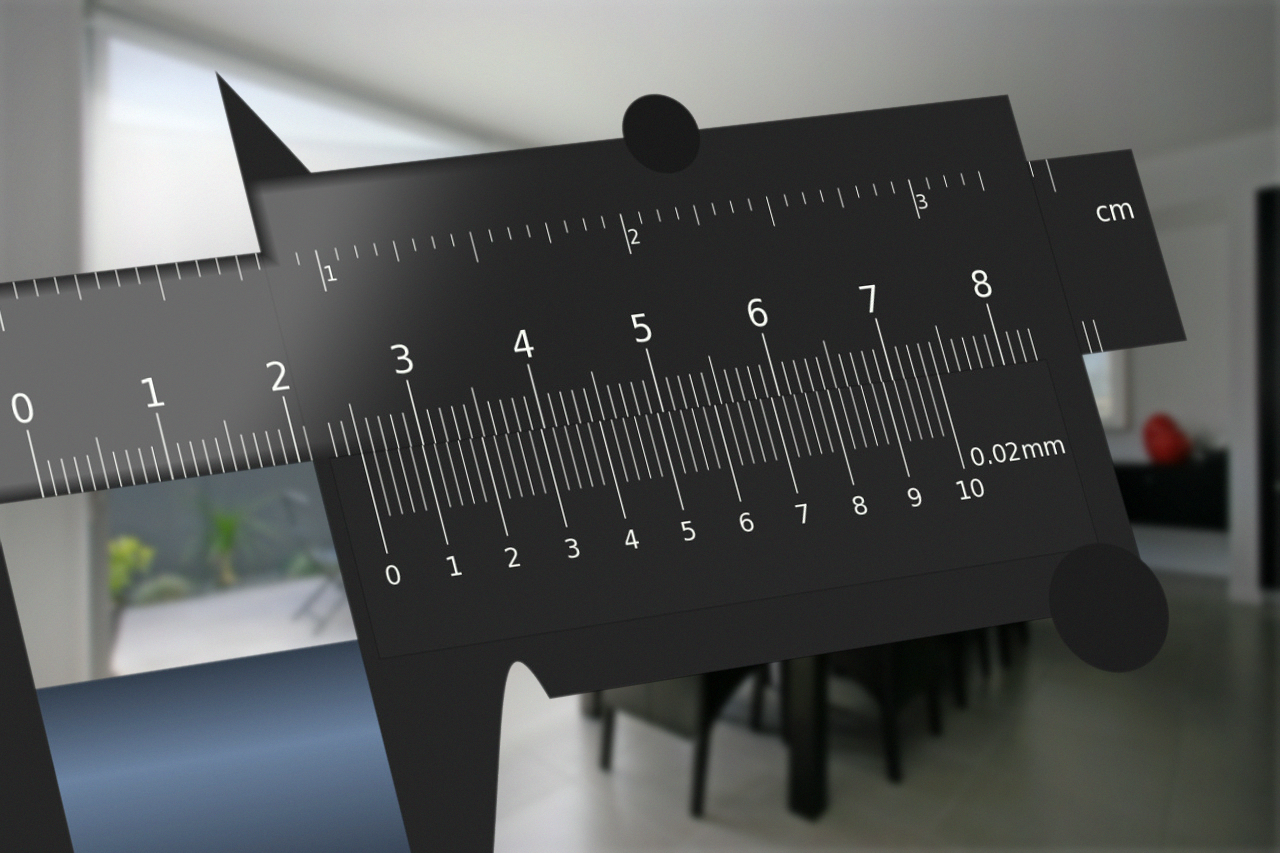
25.0 mm
